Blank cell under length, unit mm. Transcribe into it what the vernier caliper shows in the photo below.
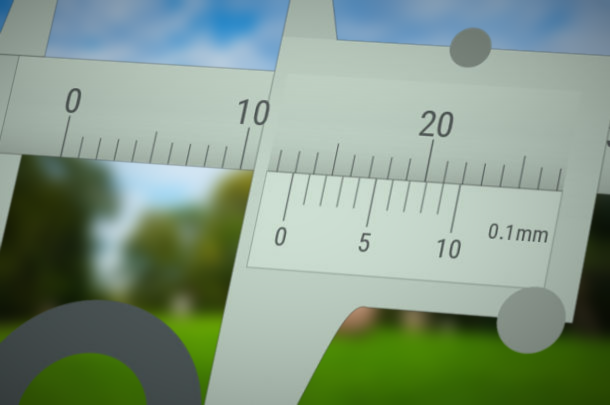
12.9 mm
